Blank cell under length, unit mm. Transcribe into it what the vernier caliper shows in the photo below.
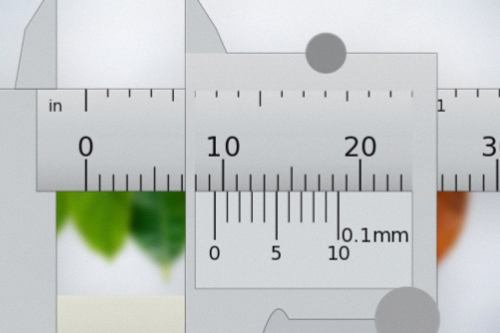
9.4 mm
